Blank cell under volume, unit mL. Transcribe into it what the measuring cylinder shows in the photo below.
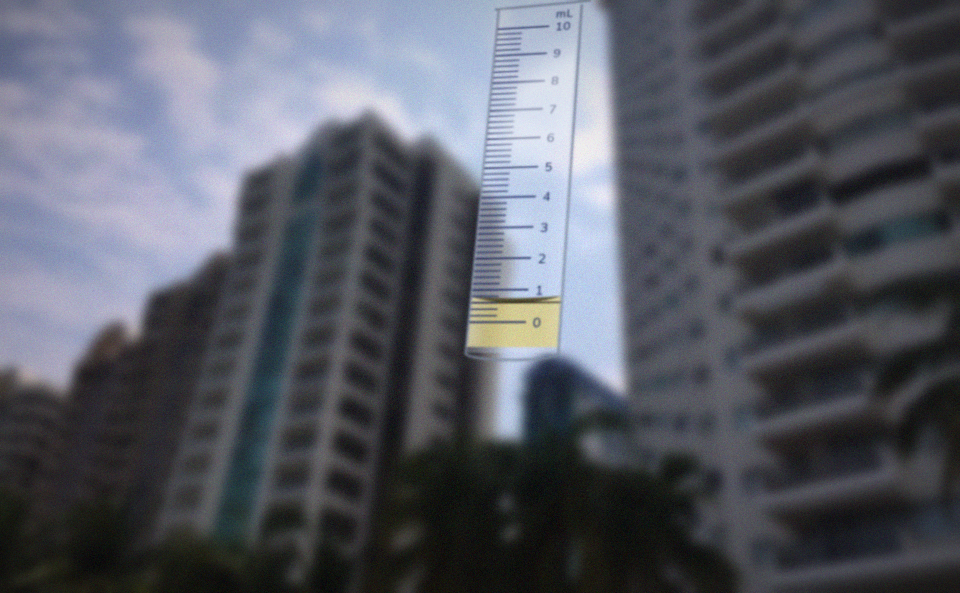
0.6 mL
